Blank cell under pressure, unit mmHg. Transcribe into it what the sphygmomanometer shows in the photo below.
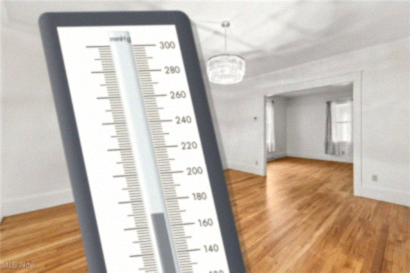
170 mmHg
